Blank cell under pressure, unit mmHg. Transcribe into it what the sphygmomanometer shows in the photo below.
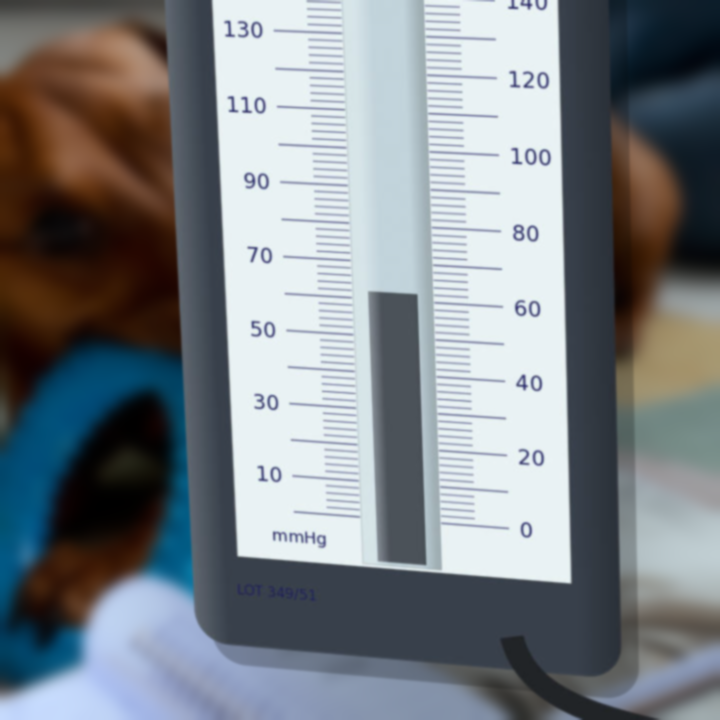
62 mmHg
